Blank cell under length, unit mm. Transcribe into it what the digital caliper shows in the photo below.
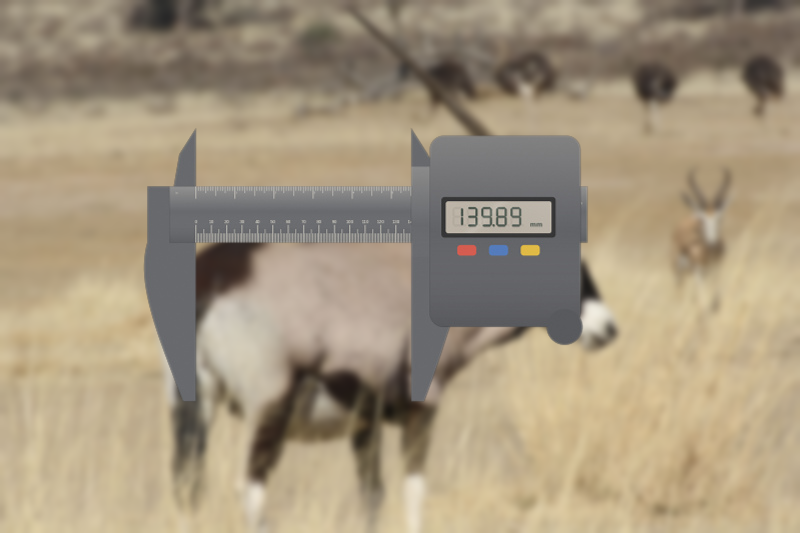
139.89 mm
